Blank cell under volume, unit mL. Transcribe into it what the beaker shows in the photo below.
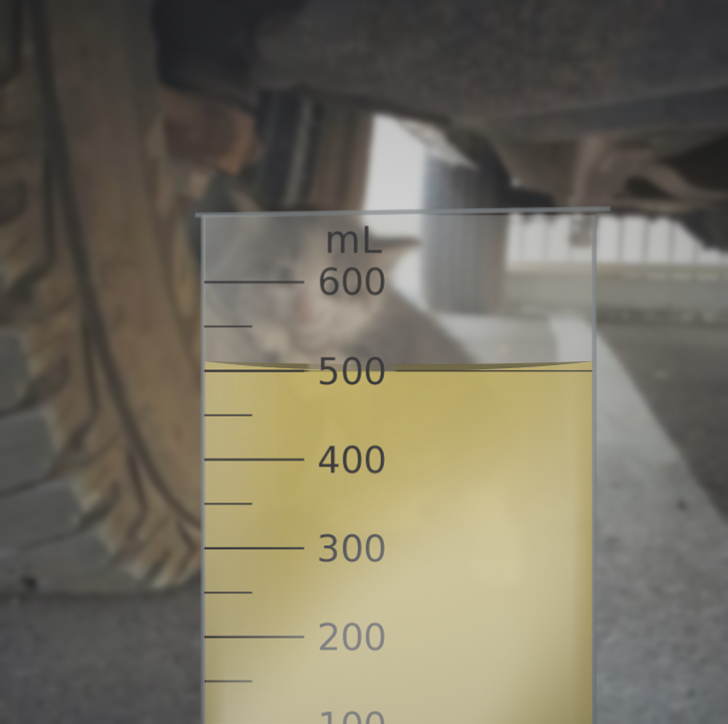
500 mL
